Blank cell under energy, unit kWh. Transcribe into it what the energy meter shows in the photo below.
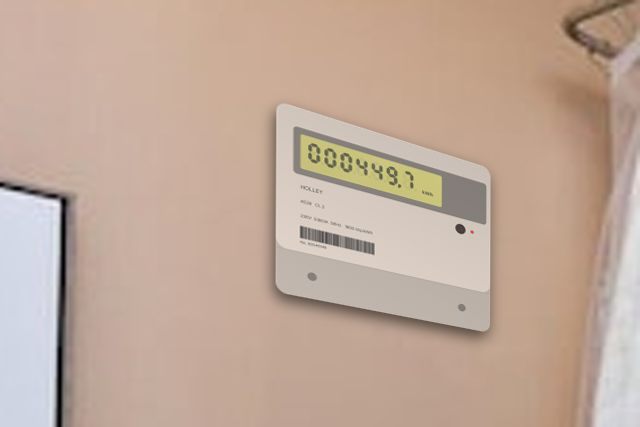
449.7 kWh
